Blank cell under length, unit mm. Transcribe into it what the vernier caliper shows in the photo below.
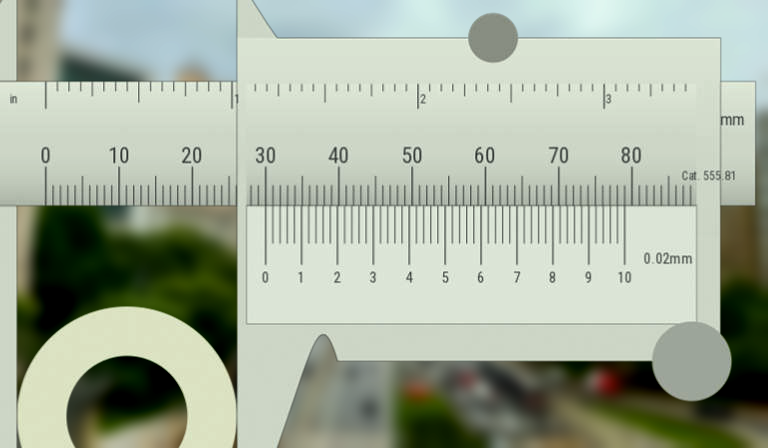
30.0 mm
